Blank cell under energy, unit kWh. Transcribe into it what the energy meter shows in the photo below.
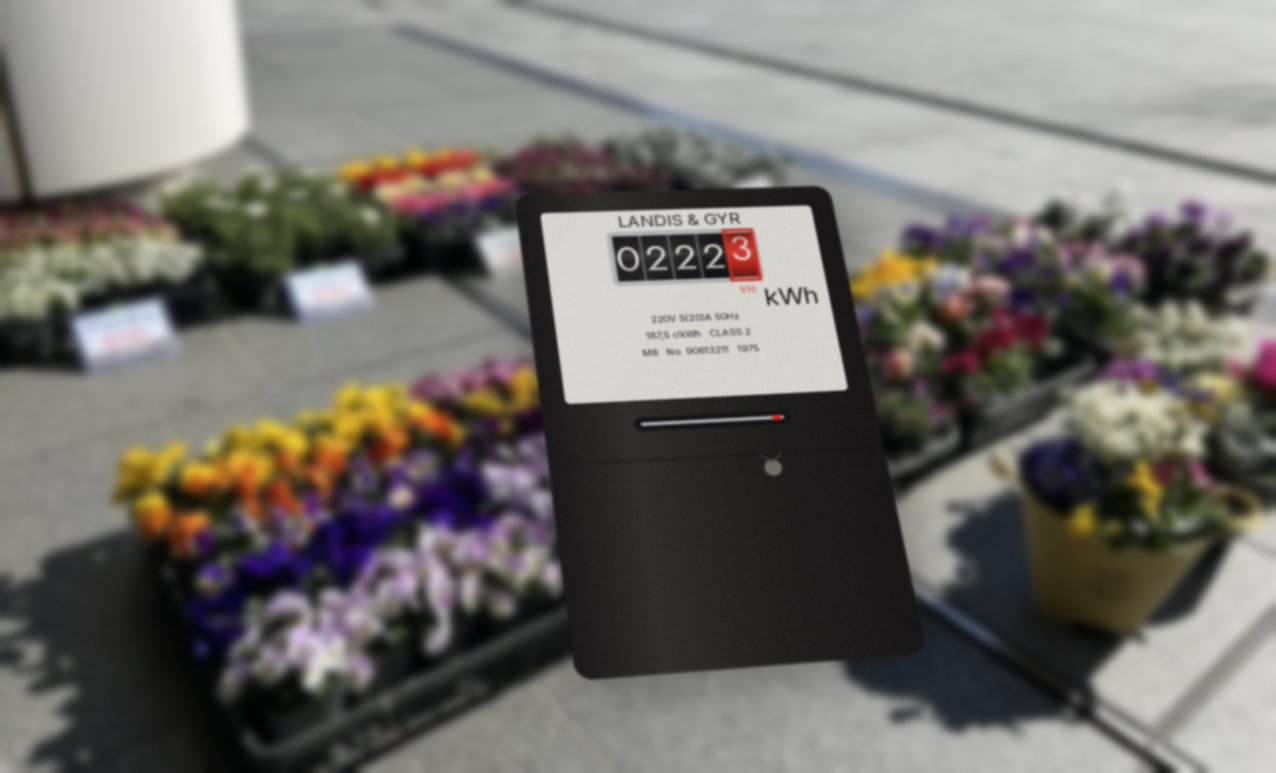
222.3 kWh
